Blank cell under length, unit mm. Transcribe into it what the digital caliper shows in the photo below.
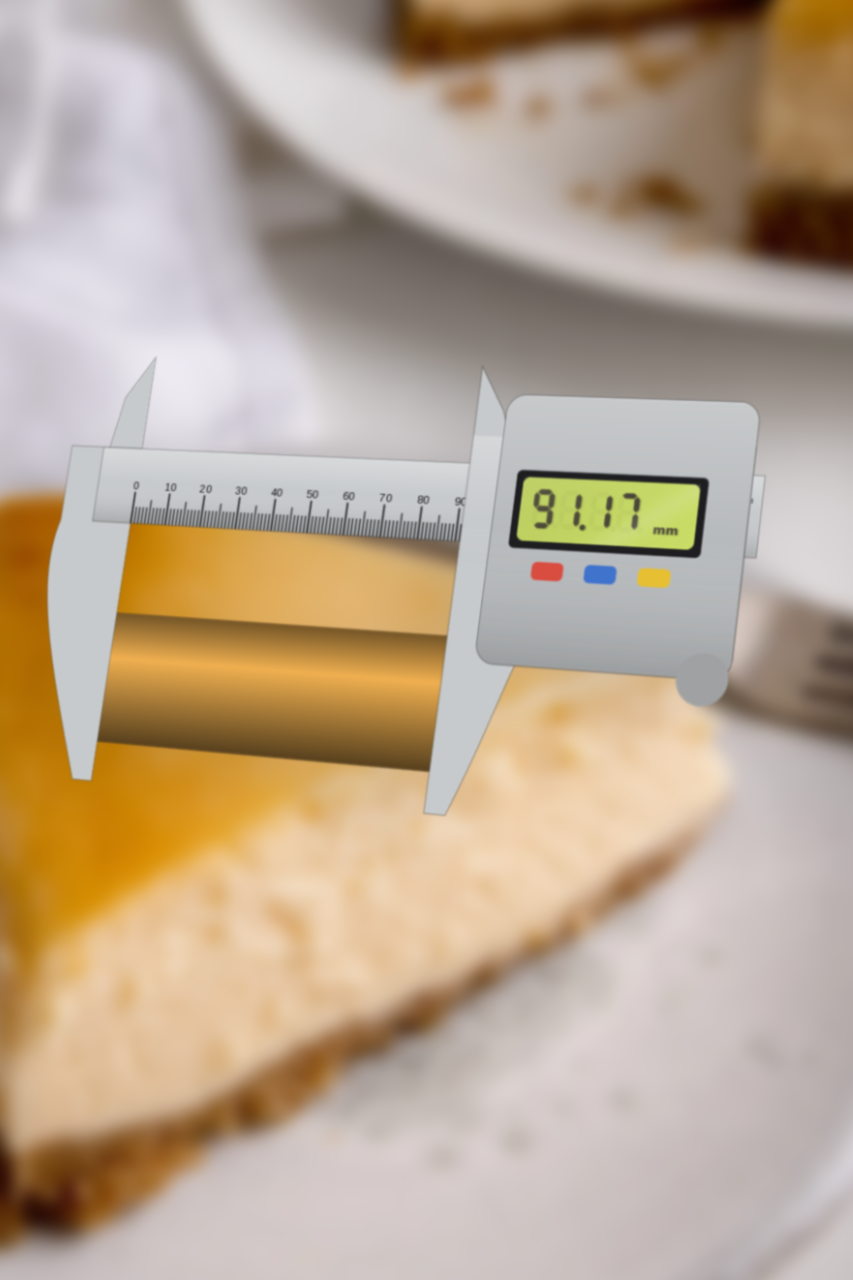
91.17 mm
